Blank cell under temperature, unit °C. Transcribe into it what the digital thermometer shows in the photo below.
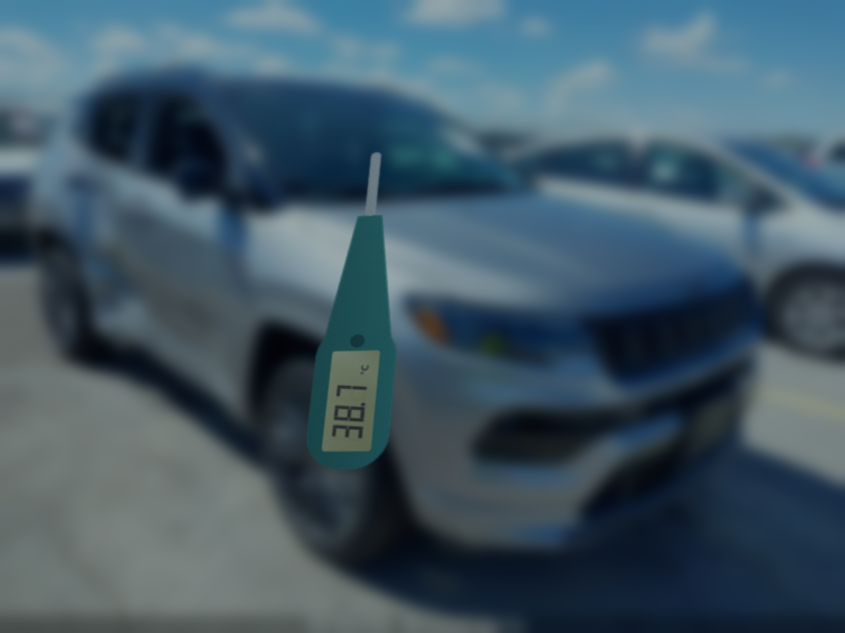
38.7 °C
